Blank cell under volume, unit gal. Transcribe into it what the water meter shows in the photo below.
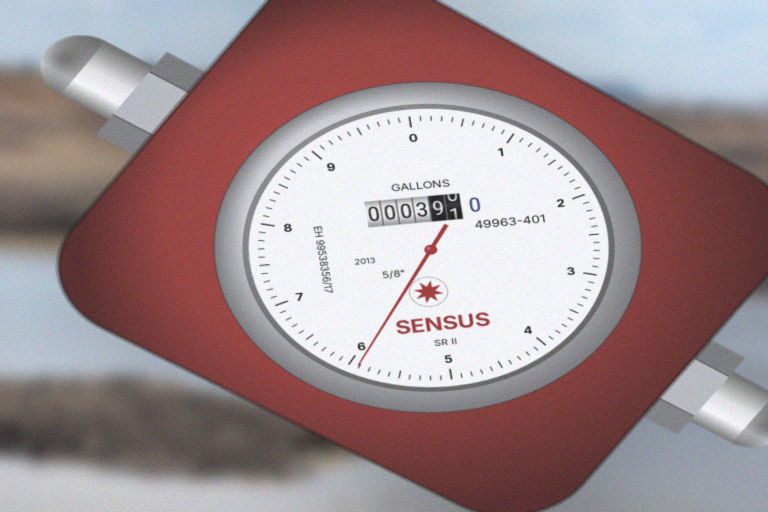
3905.9 gal
